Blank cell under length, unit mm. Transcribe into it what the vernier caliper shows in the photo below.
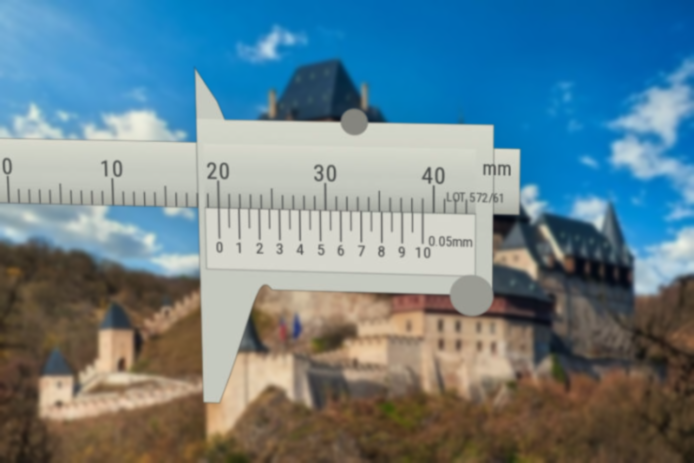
20.0 mm
